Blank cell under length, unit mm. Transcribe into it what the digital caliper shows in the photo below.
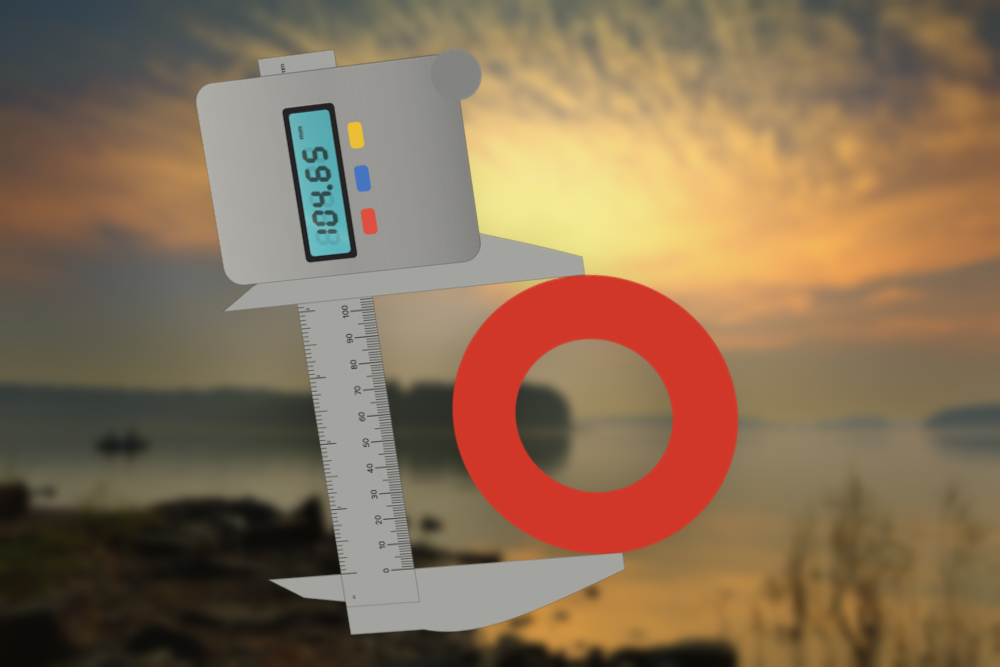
104.65 mm
